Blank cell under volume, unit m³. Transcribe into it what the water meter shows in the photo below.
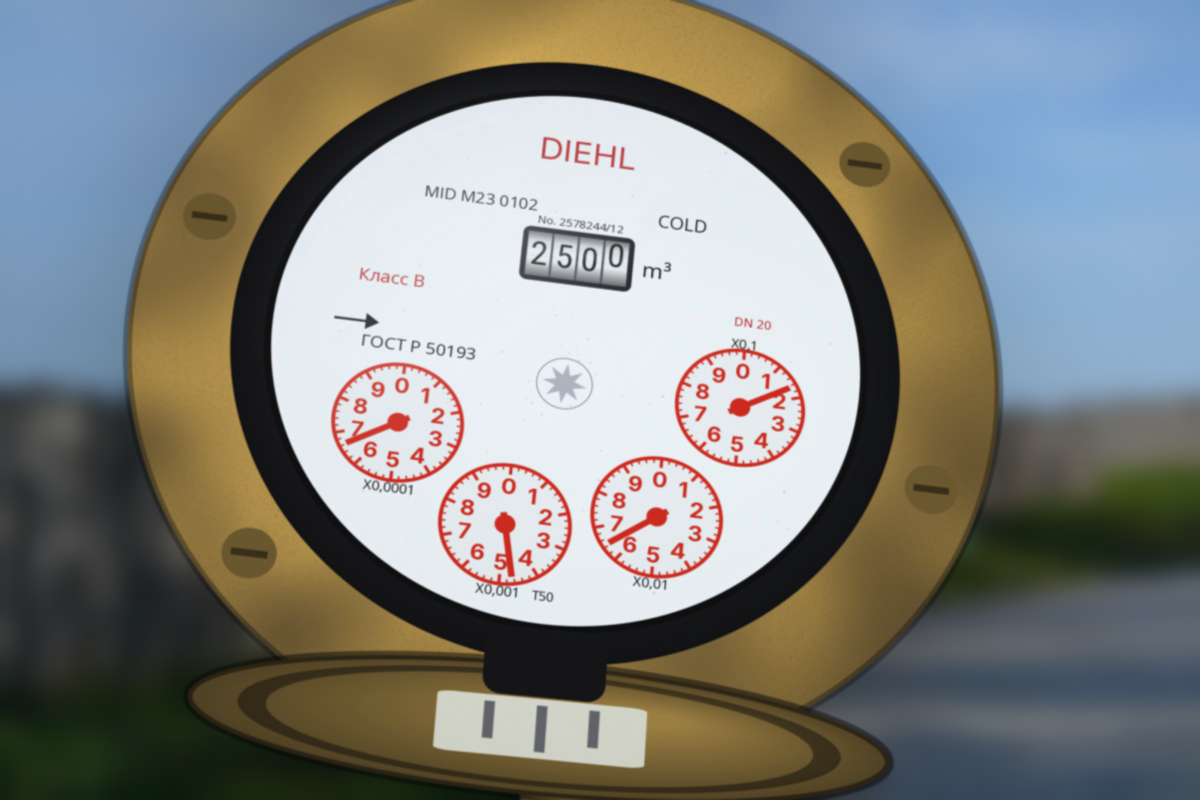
2500.1646 m³
